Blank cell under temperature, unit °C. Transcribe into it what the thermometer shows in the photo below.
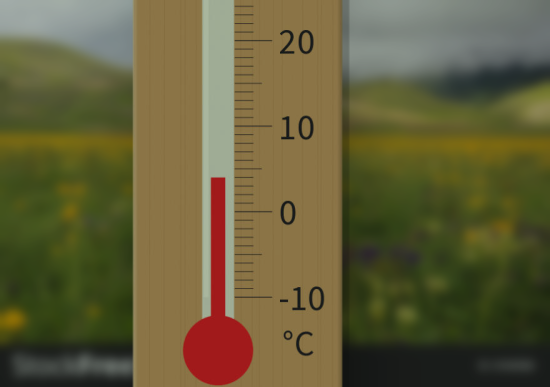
4 °C
